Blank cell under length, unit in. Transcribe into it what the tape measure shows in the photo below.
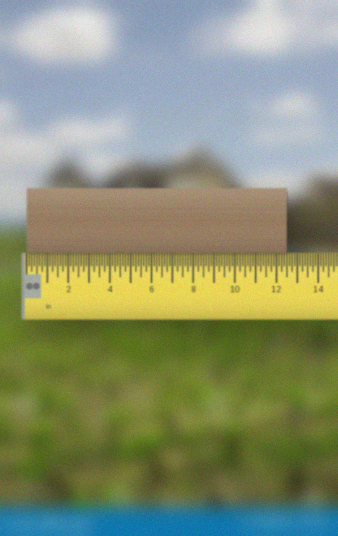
12.5 in
